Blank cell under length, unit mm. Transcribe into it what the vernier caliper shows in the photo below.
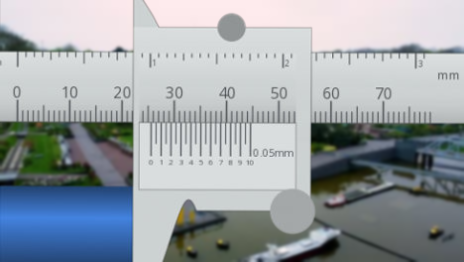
25.6 mm
